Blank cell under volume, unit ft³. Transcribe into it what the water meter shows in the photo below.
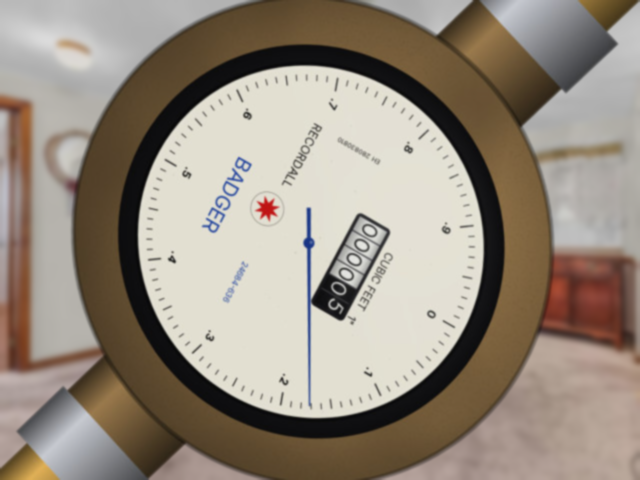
5.17 ft³
